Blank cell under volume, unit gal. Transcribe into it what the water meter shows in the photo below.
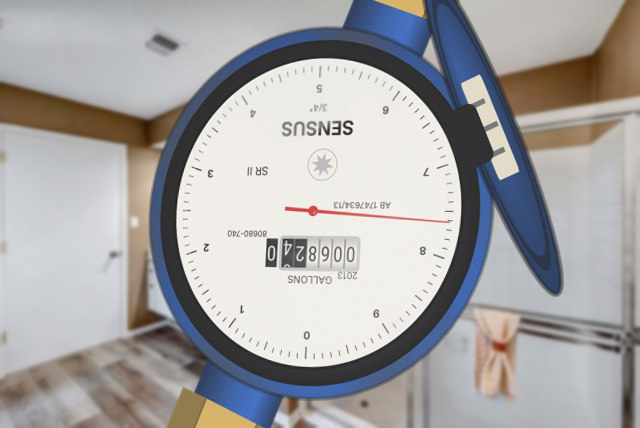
68237.6 gal
